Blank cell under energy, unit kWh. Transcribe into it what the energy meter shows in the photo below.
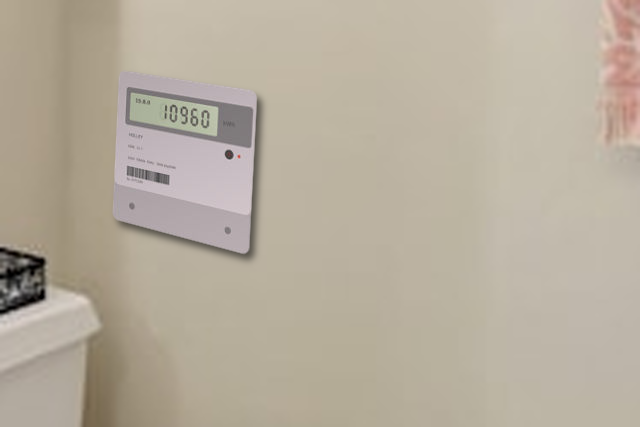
10960 kWh
